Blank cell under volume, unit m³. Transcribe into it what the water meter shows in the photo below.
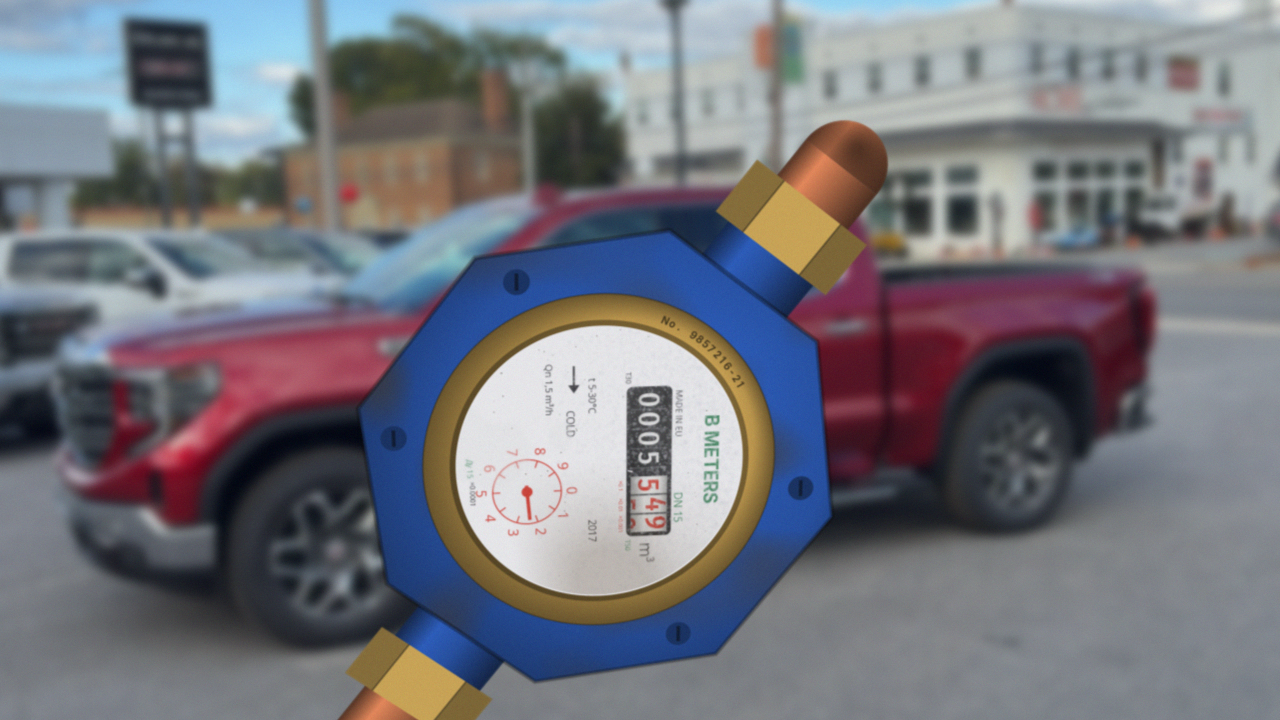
5.5492 m³
